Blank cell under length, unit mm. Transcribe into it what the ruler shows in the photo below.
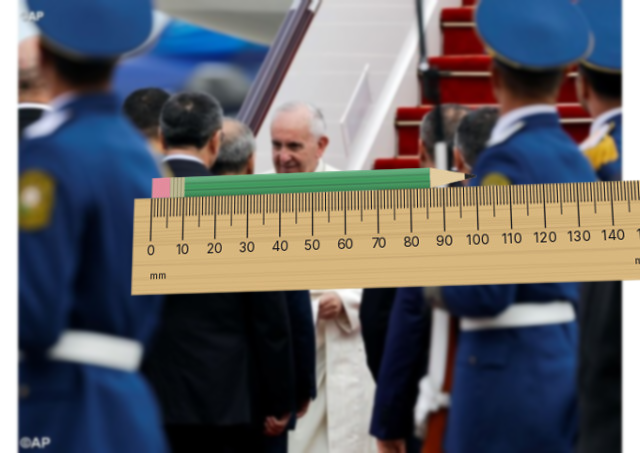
100 mm
